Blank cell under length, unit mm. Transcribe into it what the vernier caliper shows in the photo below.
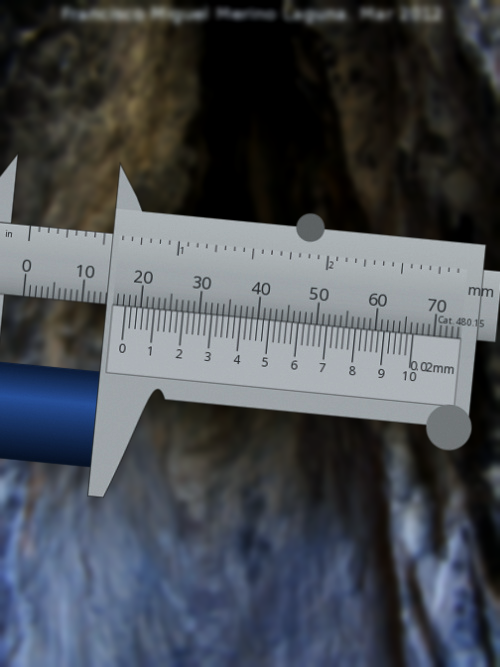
17.4 mm
